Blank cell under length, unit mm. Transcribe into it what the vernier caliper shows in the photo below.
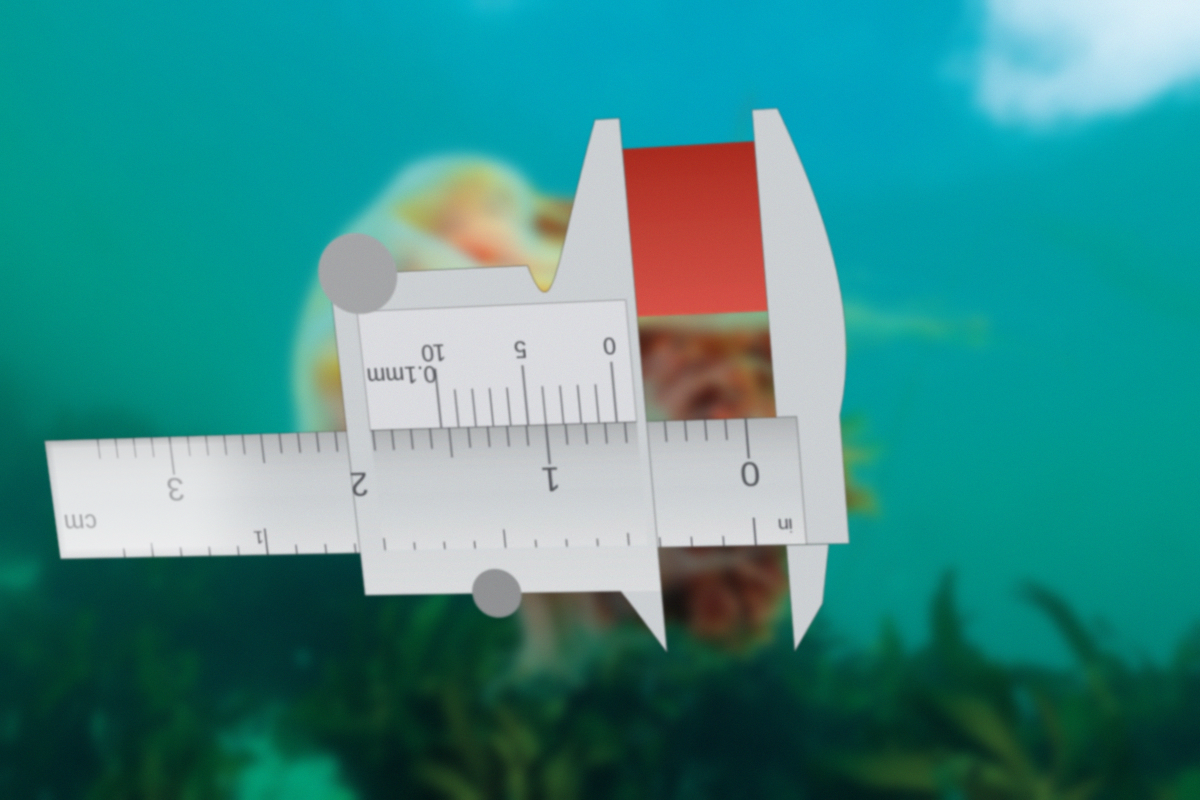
6.4 mm
